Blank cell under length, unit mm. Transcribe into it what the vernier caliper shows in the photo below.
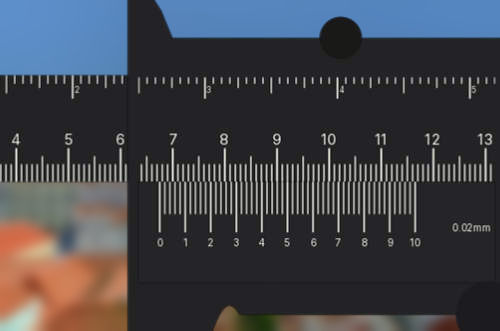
67.5 mm
